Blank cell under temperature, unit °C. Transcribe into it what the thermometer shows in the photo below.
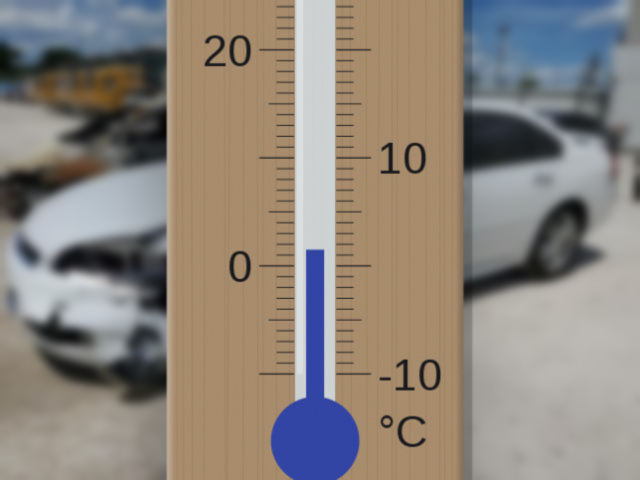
1.5 °C
